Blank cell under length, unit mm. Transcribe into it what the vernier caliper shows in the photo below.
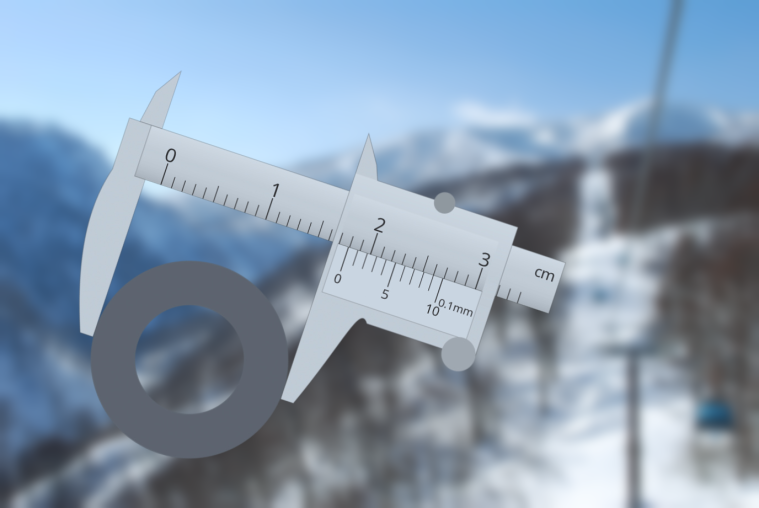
17.9 mm
